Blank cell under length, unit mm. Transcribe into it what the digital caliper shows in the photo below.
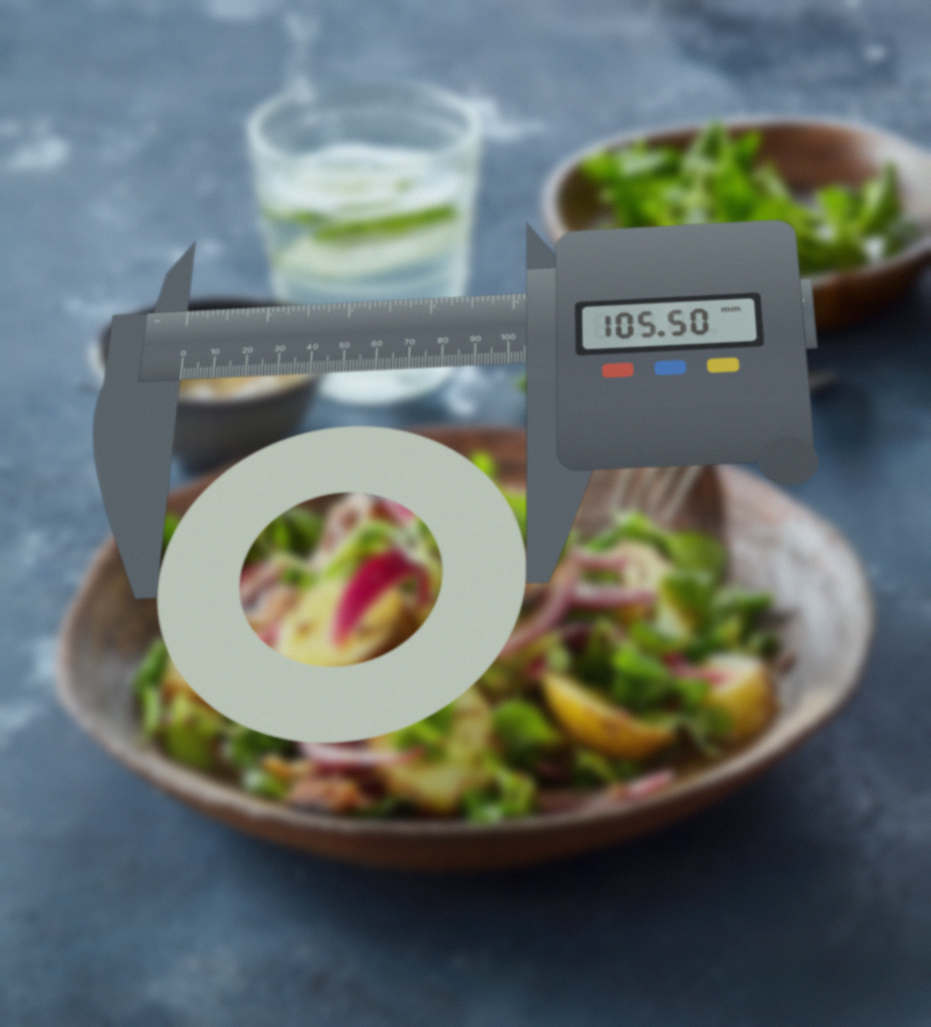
105.50 mm
